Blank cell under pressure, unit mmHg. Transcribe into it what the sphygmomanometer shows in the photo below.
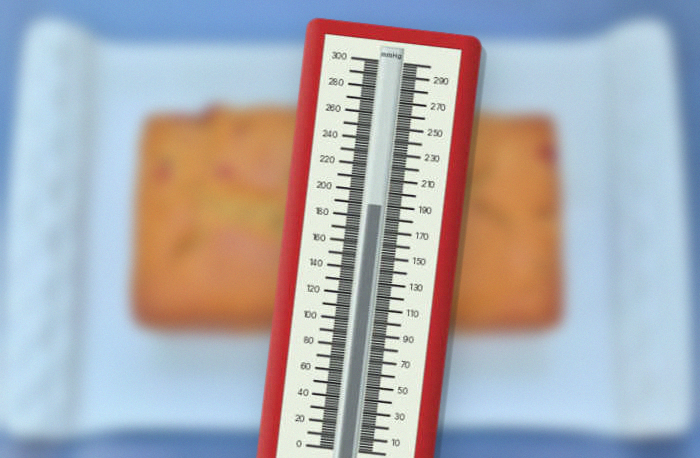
190 mmHg
